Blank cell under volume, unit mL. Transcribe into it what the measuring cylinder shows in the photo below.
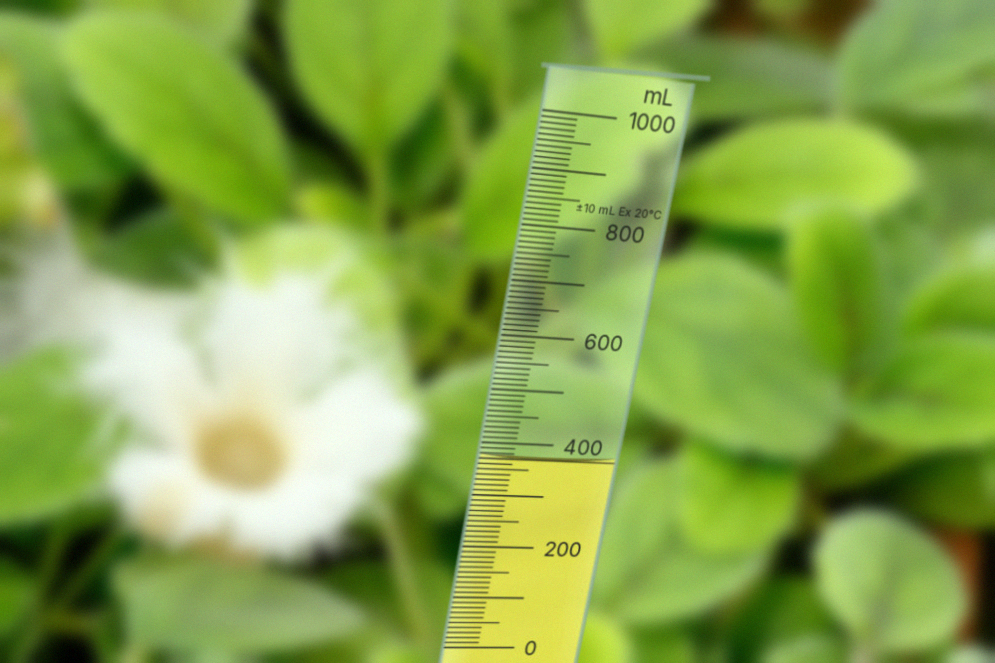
370 mL
